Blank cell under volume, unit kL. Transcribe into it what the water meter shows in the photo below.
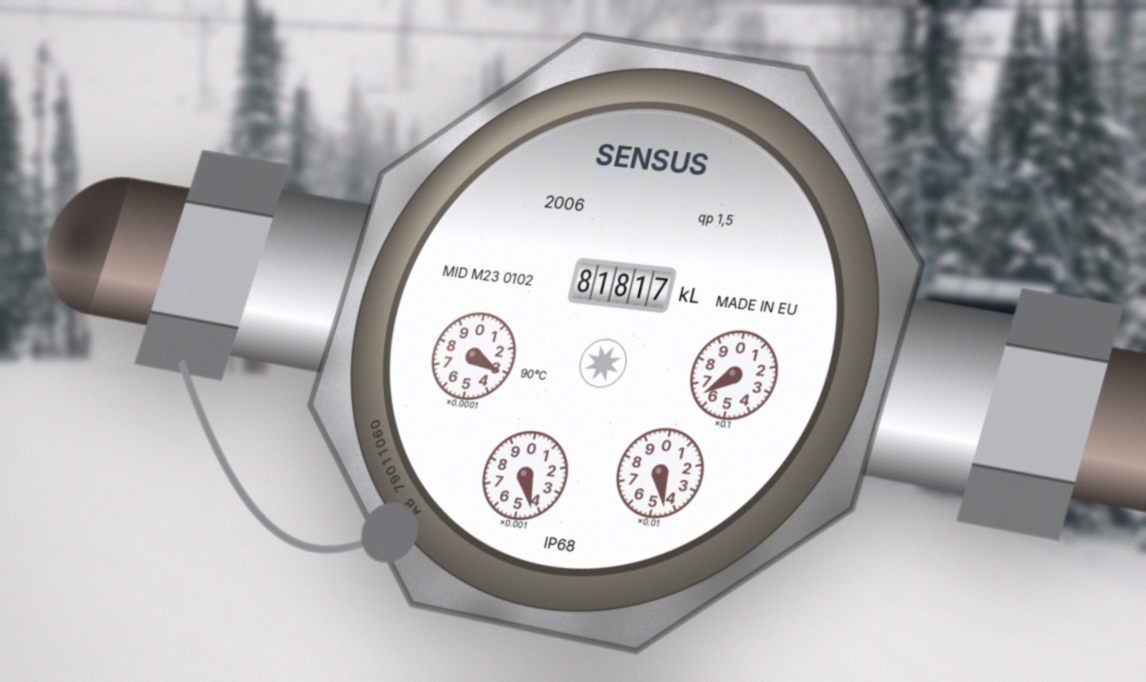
81817.6443 kL
